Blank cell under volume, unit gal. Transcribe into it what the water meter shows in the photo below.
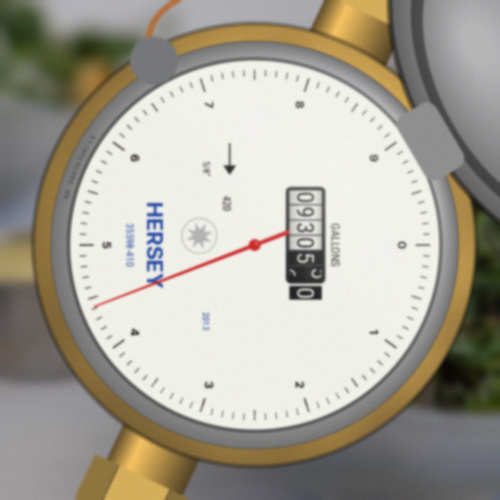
930554.4 gal
